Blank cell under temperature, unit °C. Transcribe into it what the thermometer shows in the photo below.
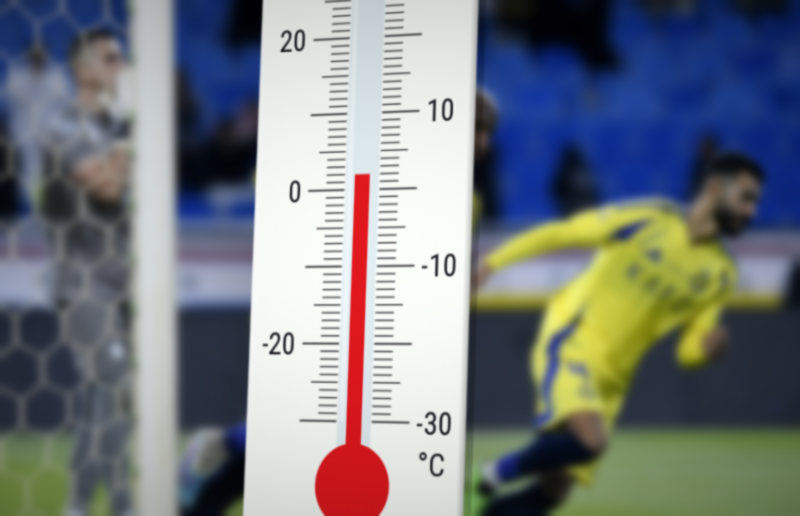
2 °C
